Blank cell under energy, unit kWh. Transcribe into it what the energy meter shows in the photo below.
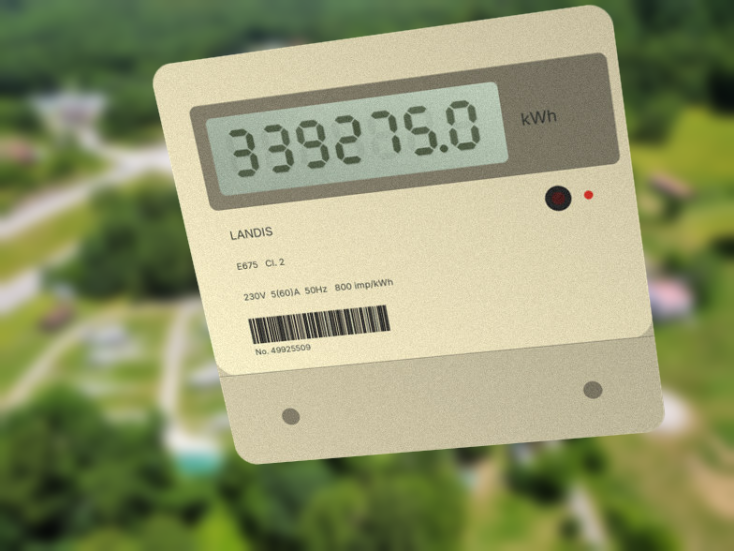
339275.0 kWh
